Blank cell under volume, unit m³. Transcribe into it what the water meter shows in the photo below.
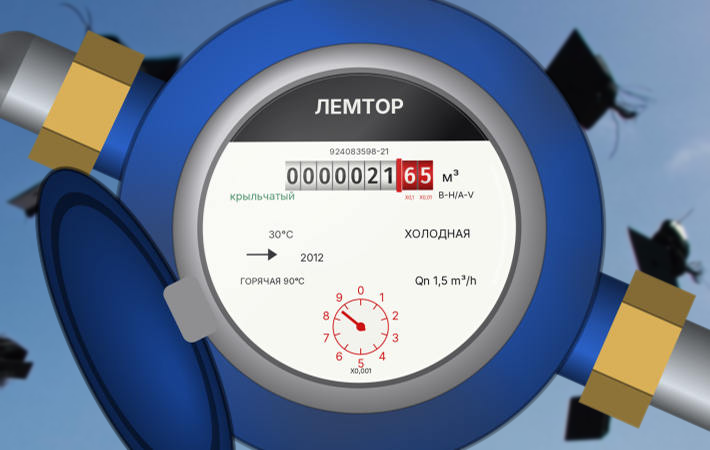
21.658 m³
